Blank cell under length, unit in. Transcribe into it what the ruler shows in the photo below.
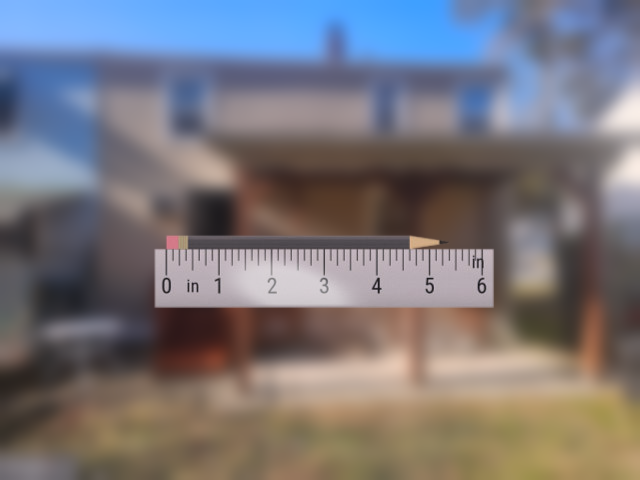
5.375 in
